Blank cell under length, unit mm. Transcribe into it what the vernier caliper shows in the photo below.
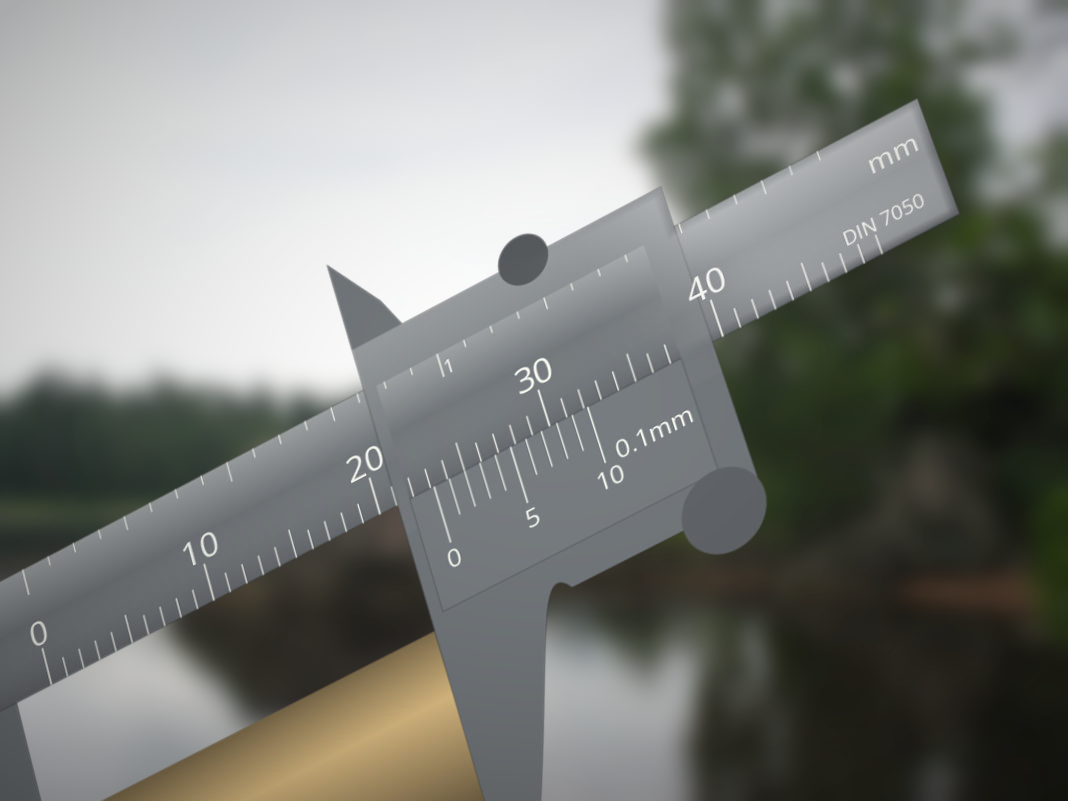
23.2 mm
